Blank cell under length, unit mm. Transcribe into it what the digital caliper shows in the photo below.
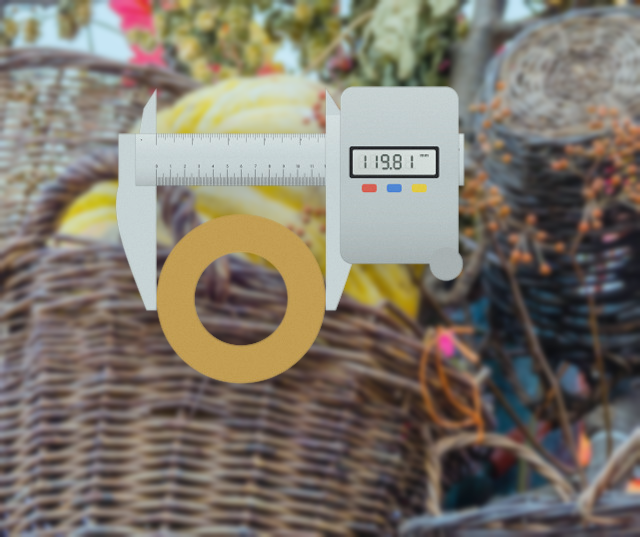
119.81 mm
